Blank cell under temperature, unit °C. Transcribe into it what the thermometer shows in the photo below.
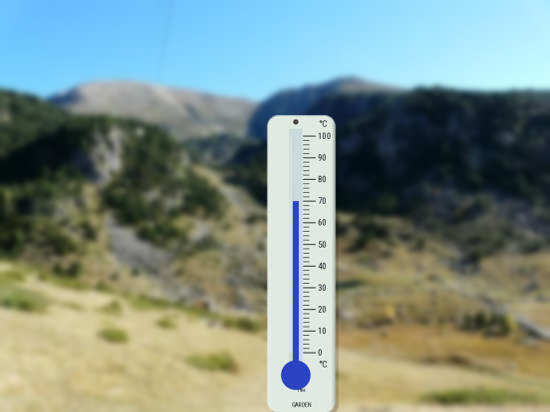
70 °C
